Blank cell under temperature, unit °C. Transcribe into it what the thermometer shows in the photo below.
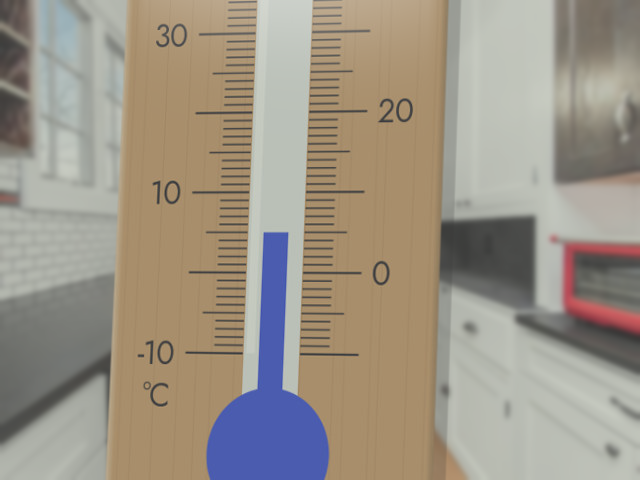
5 °C
